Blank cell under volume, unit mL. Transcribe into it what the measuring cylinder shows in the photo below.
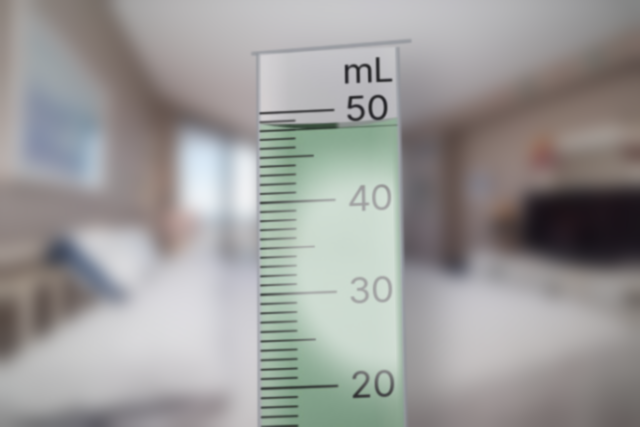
48 mL
